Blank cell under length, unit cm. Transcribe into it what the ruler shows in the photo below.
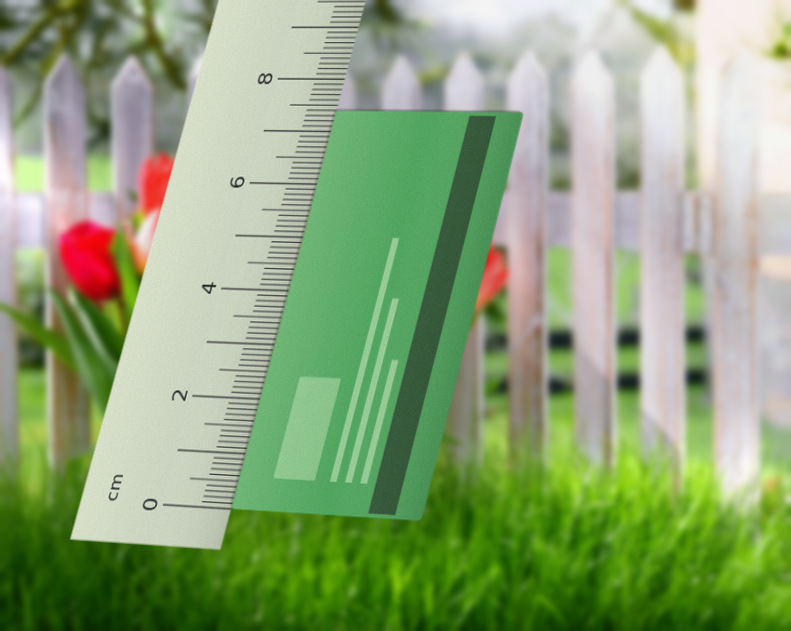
7.4 cm
